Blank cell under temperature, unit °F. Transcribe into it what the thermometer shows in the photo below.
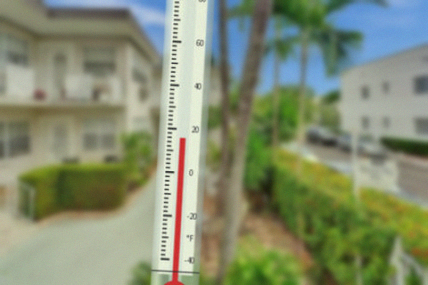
16 °F
